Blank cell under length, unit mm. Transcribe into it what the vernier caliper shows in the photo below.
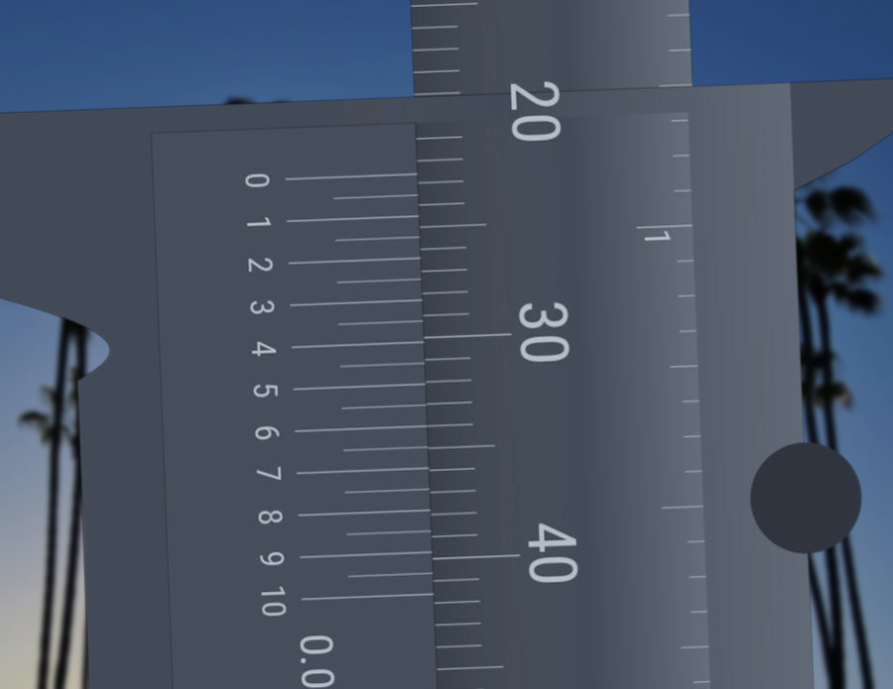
22.6 mm
